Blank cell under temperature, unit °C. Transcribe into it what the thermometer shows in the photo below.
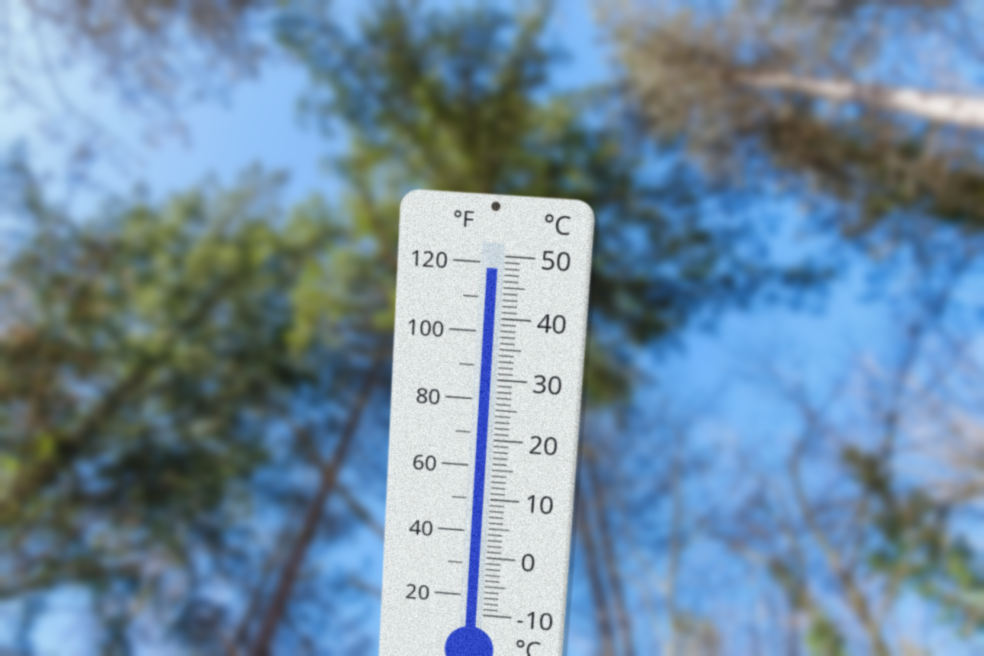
48 °C
